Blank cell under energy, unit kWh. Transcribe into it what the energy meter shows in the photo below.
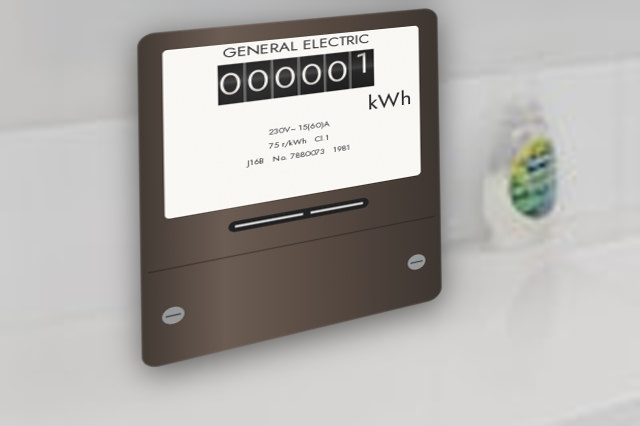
1 kWh
